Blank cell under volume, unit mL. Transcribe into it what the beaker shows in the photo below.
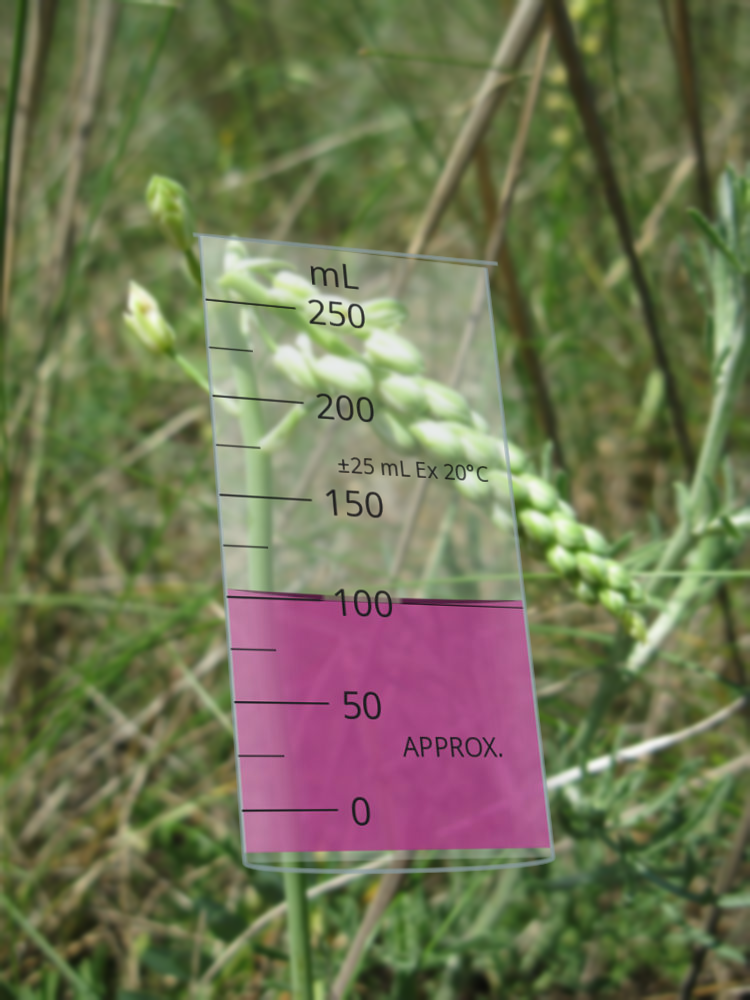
100 mL
